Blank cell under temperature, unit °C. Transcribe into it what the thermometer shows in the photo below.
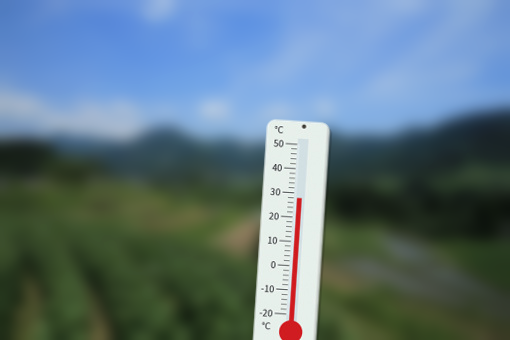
28 °C
